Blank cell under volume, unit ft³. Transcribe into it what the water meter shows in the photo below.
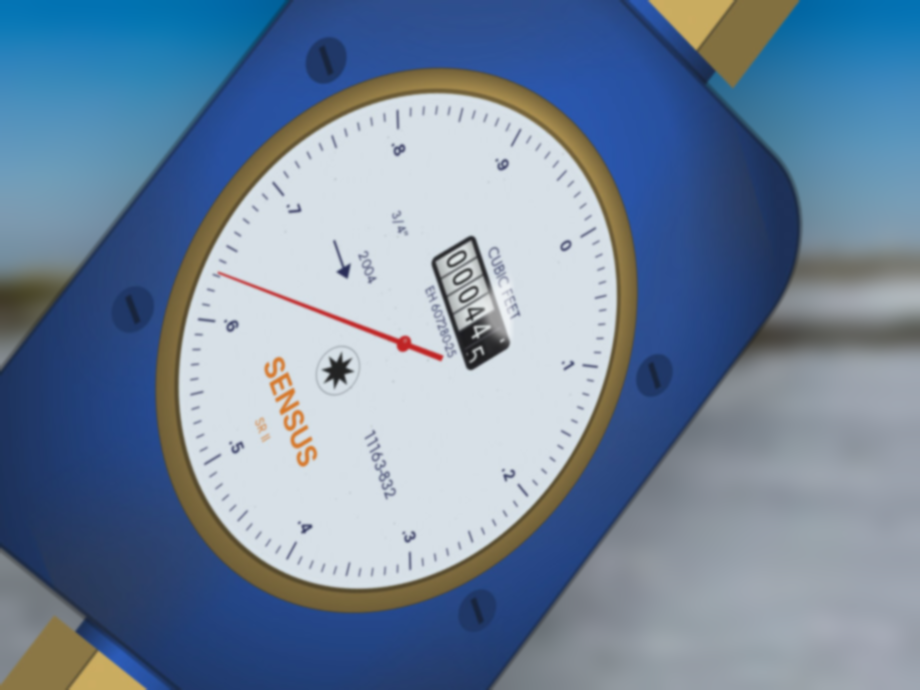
444.63 ft³
